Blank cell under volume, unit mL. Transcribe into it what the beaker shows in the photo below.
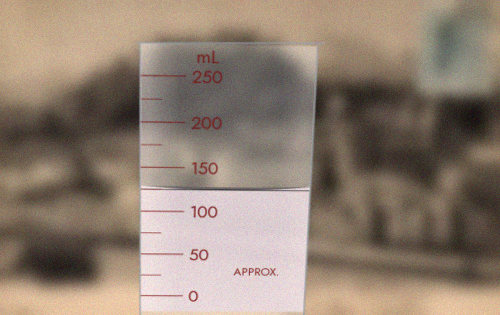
125 mL
